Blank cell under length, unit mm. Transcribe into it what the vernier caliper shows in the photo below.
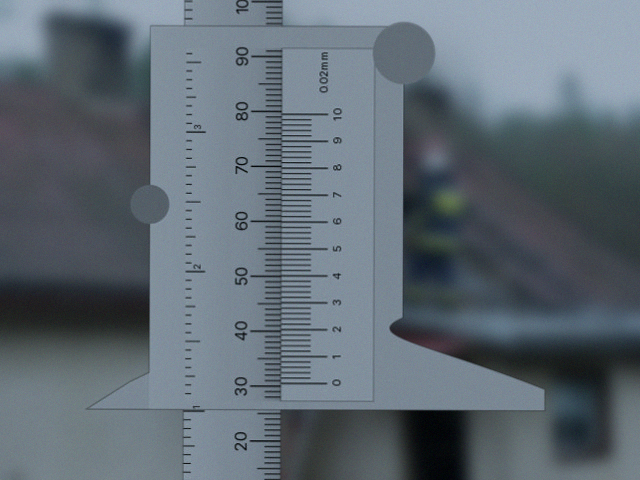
30.5 mm
